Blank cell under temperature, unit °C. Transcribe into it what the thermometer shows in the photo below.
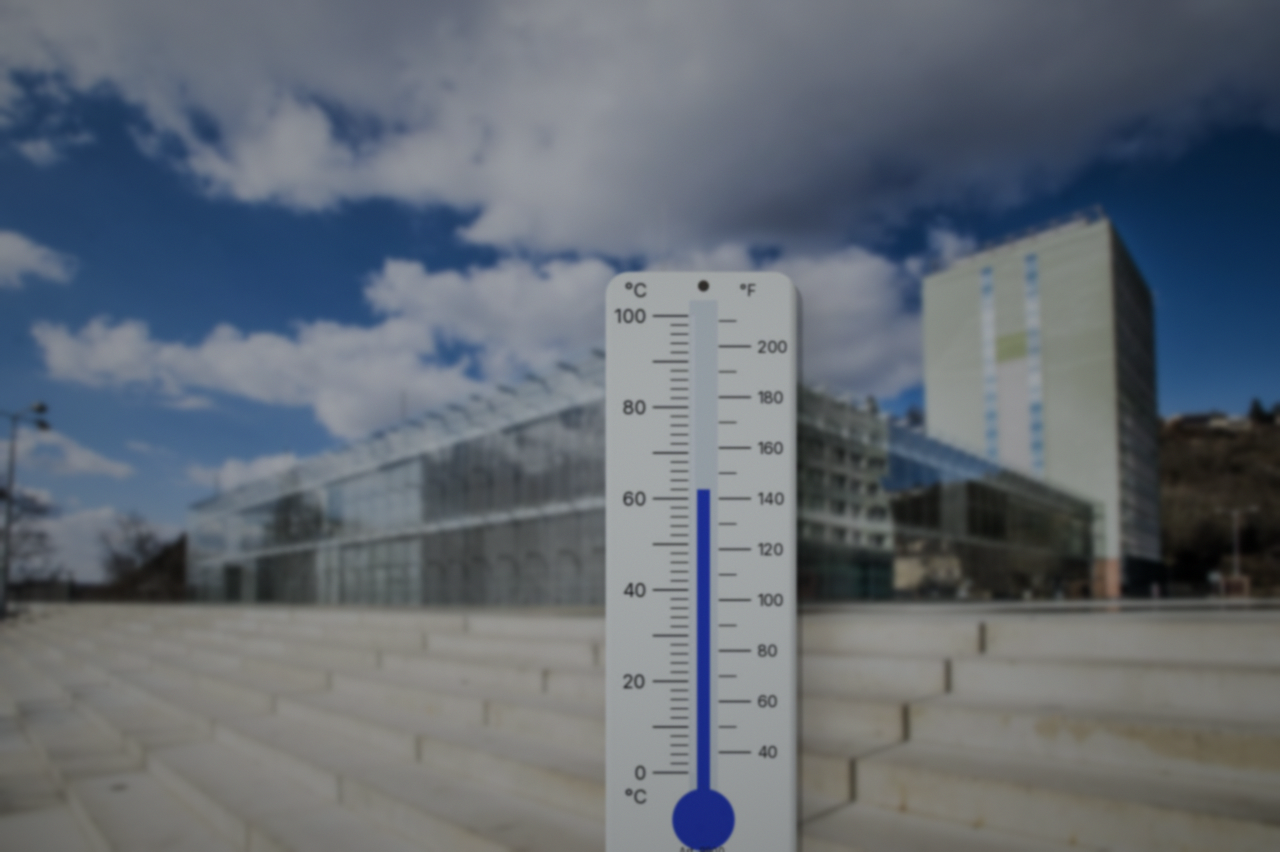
62 °C
